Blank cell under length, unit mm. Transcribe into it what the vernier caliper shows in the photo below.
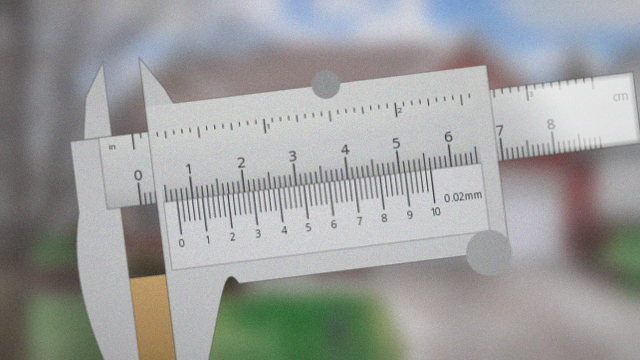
7.0 mm
